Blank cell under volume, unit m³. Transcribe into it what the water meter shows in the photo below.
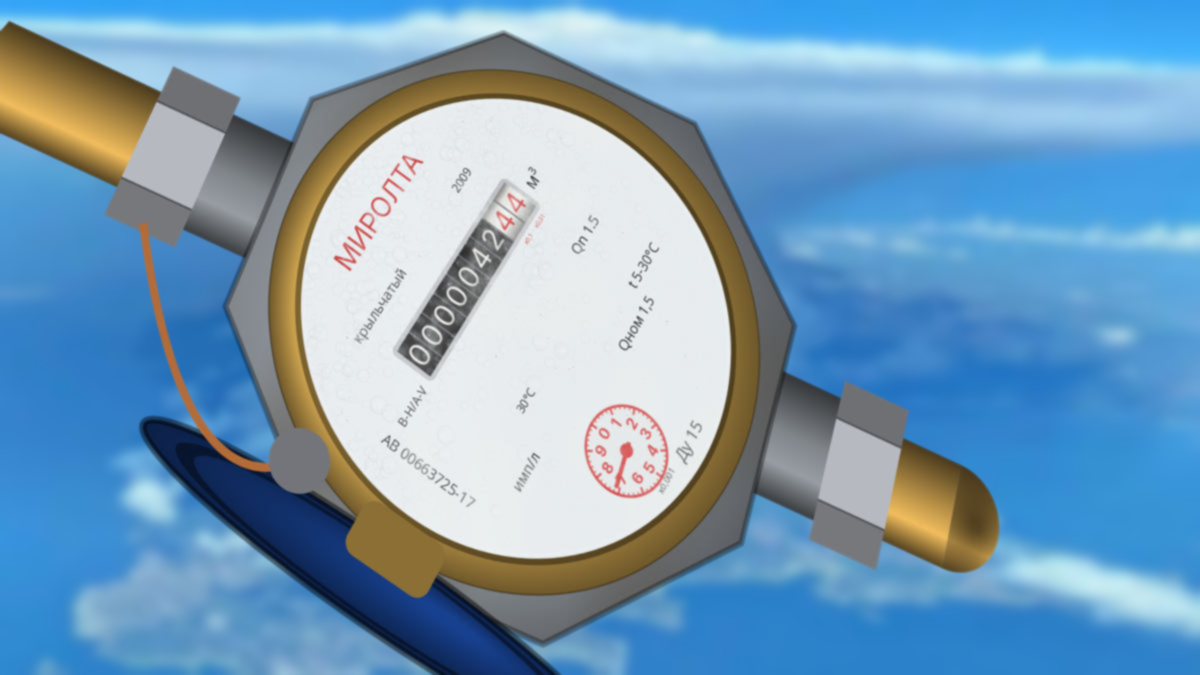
42.447 m³
